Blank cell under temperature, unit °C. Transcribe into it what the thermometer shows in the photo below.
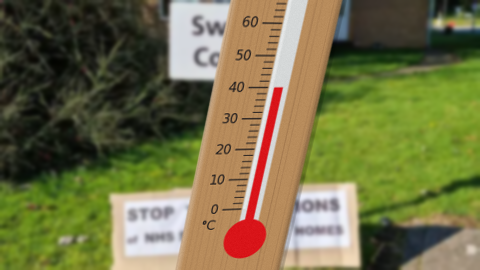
40 °C
